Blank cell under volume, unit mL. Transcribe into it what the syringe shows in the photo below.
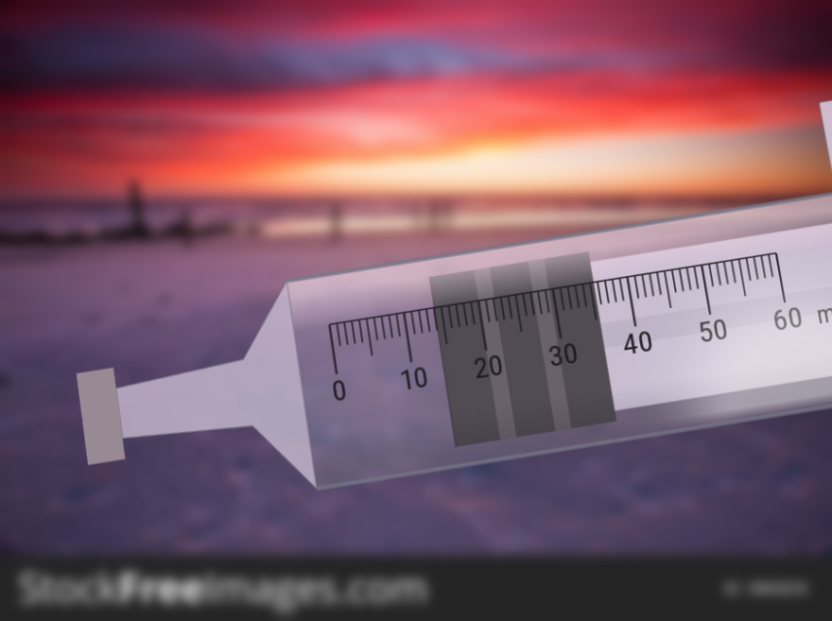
14 mL
